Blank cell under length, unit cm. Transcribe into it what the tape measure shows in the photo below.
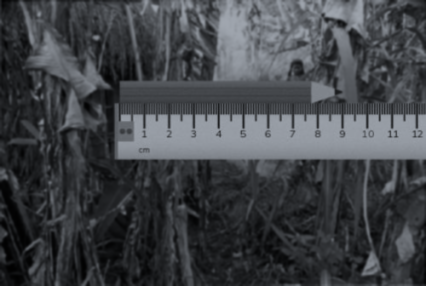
9 cm
